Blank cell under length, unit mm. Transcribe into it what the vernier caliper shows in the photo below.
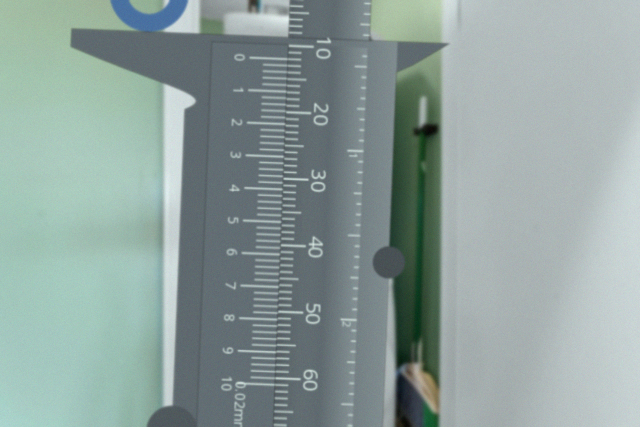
12.0 mm
